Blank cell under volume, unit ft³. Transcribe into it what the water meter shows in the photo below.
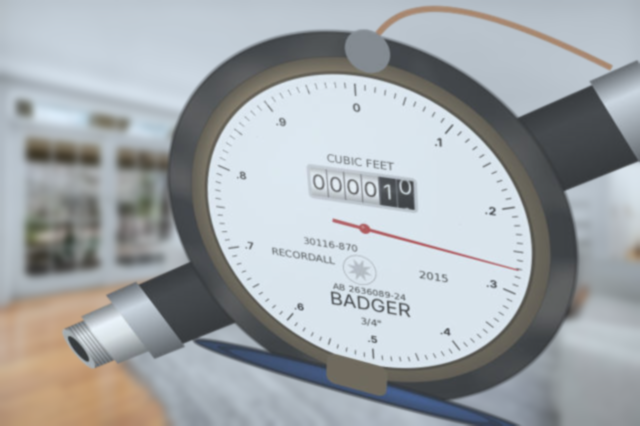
10.27 ft³
